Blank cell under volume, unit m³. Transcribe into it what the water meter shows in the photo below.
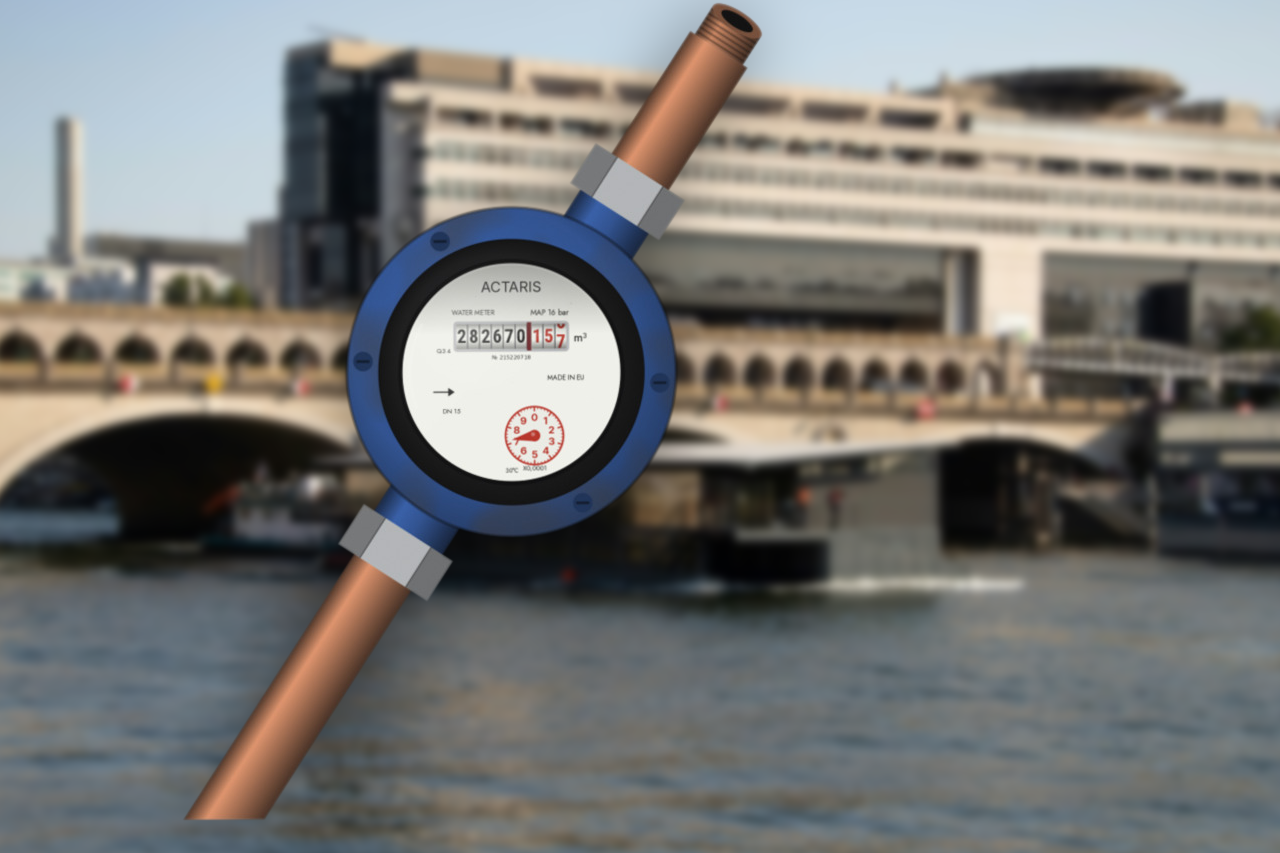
282670.1567 m³
